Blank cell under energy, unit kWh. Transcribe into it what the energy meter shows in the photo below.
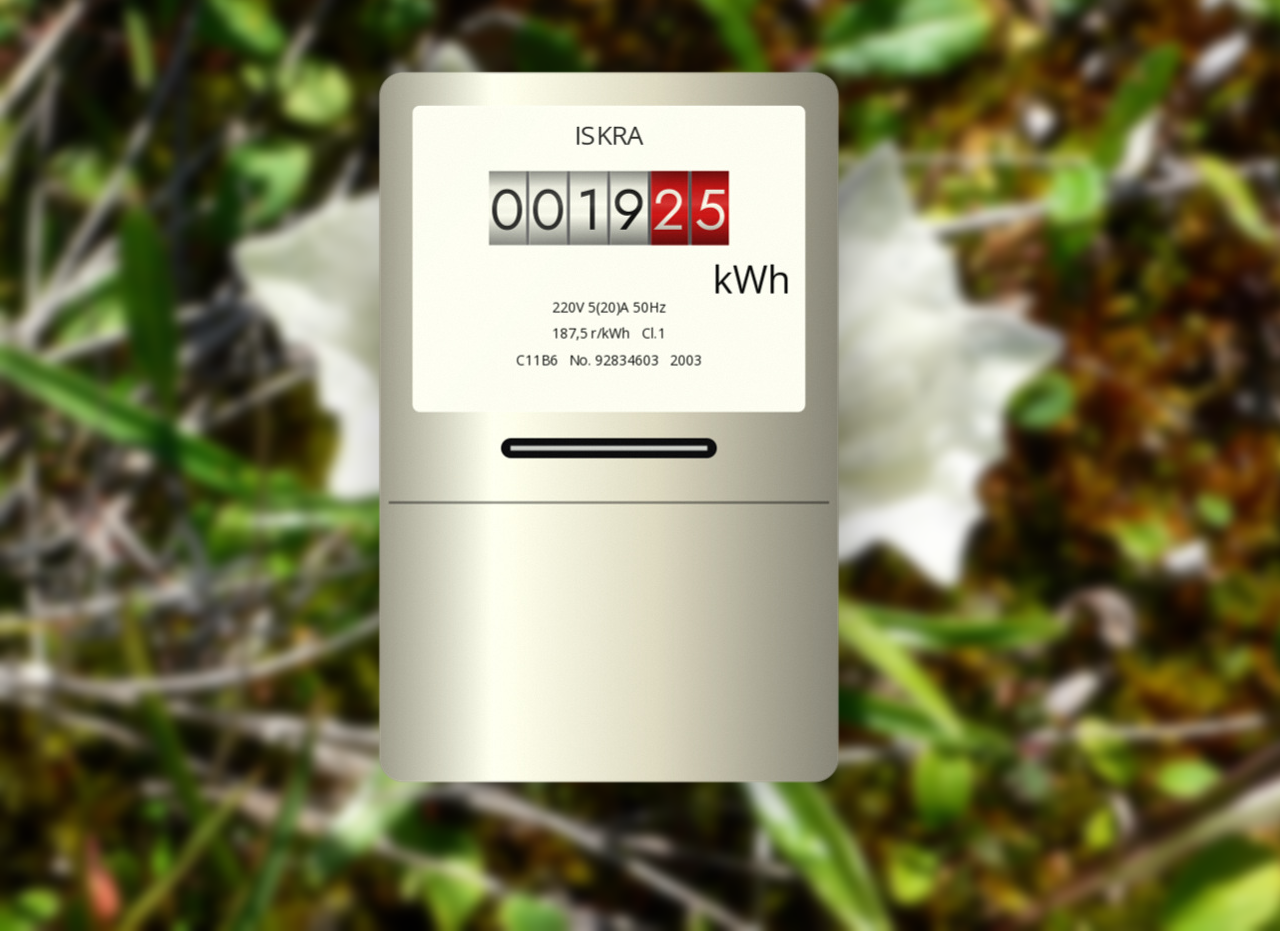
19.25 kWh
